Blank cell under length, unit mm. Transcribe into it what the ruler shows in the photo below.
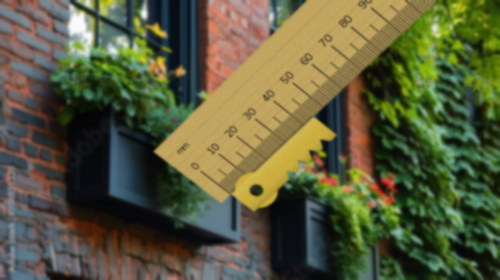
45 mm
